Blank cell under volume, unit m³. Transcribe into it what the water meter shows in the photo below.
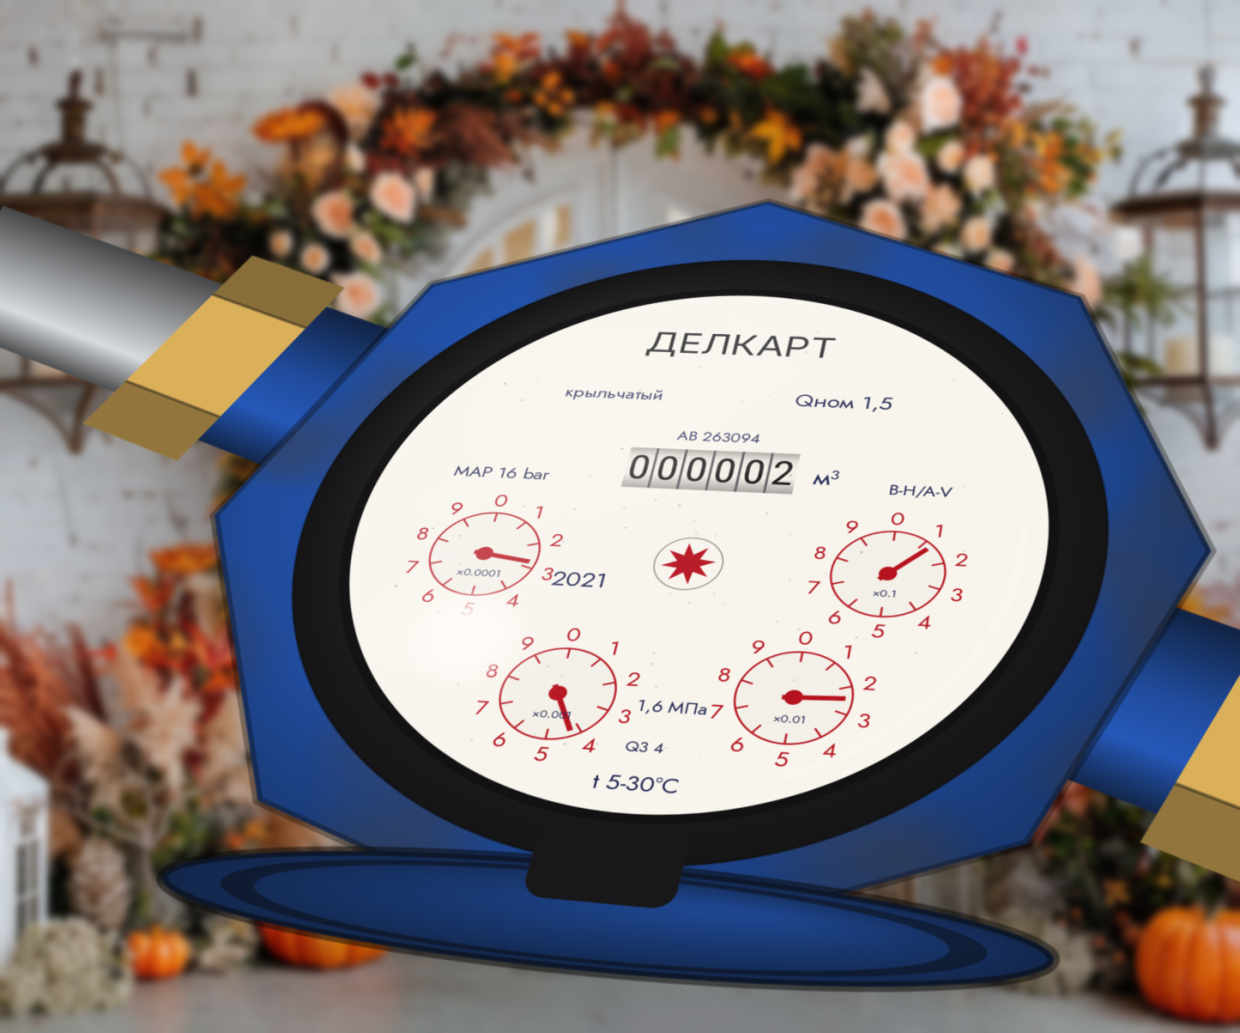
2.1242 m³
